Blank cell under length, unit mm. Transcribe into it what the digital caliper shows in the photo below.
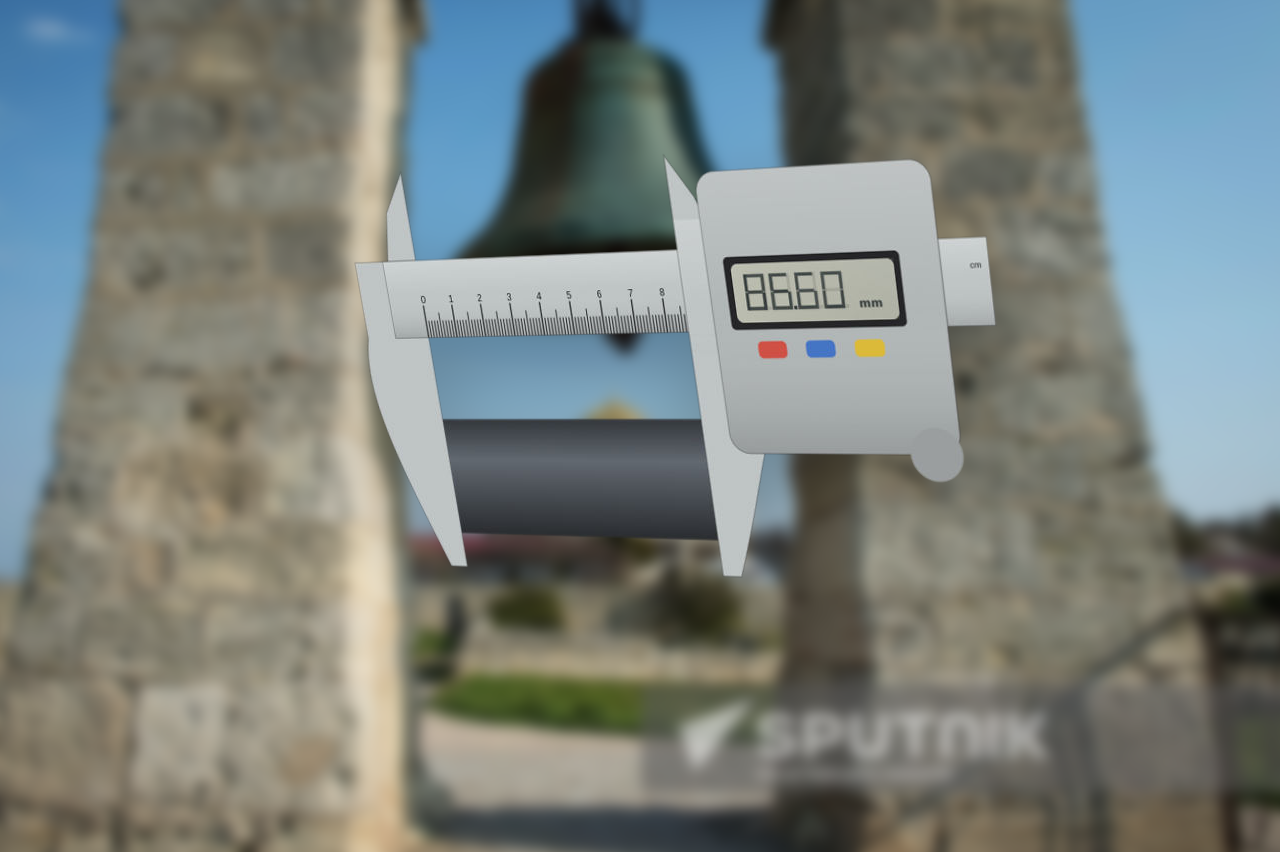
86.60 mm
